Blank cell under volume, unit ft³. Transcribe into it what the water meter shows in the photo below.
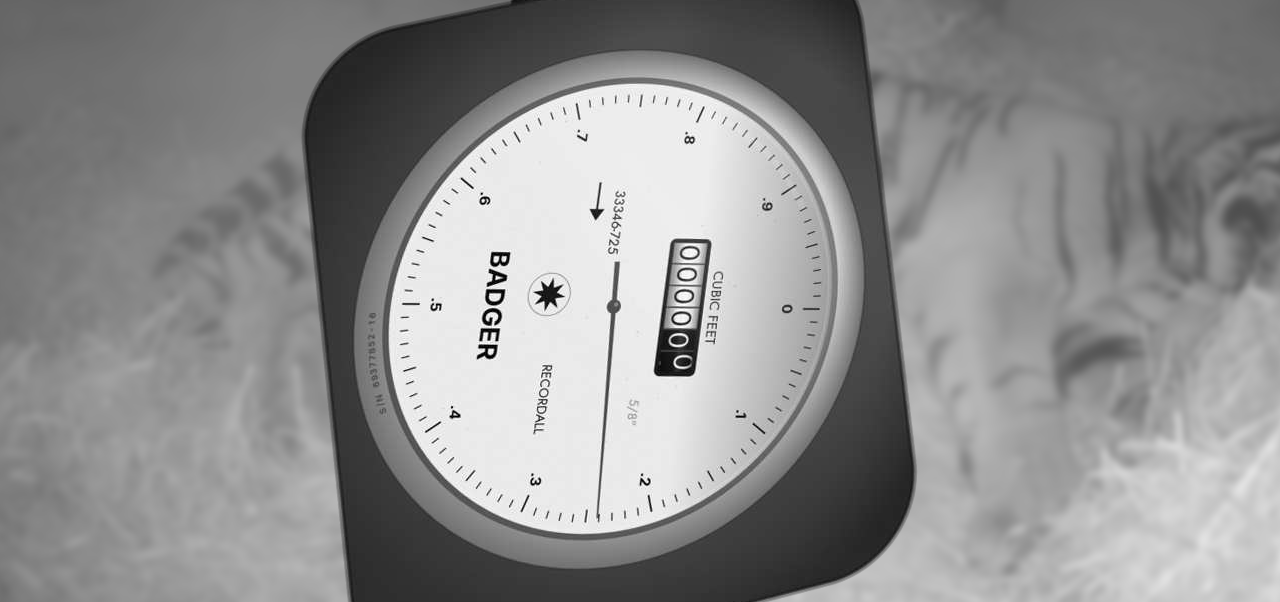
0.24 ft³
